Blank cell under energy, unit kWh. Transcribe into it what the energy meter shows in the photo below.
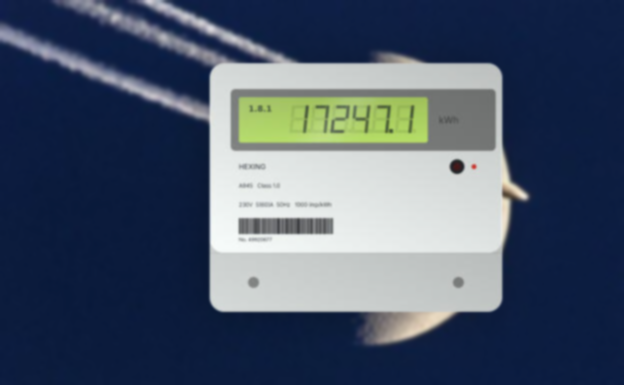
17247.1 kWh
